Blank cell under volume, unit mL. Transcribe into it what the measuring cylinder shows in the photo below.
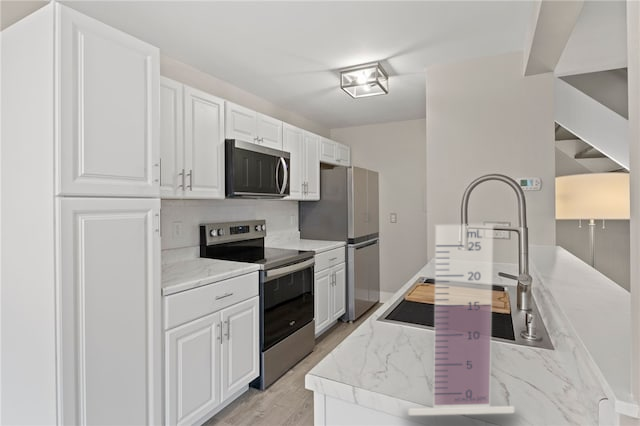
15 mL
